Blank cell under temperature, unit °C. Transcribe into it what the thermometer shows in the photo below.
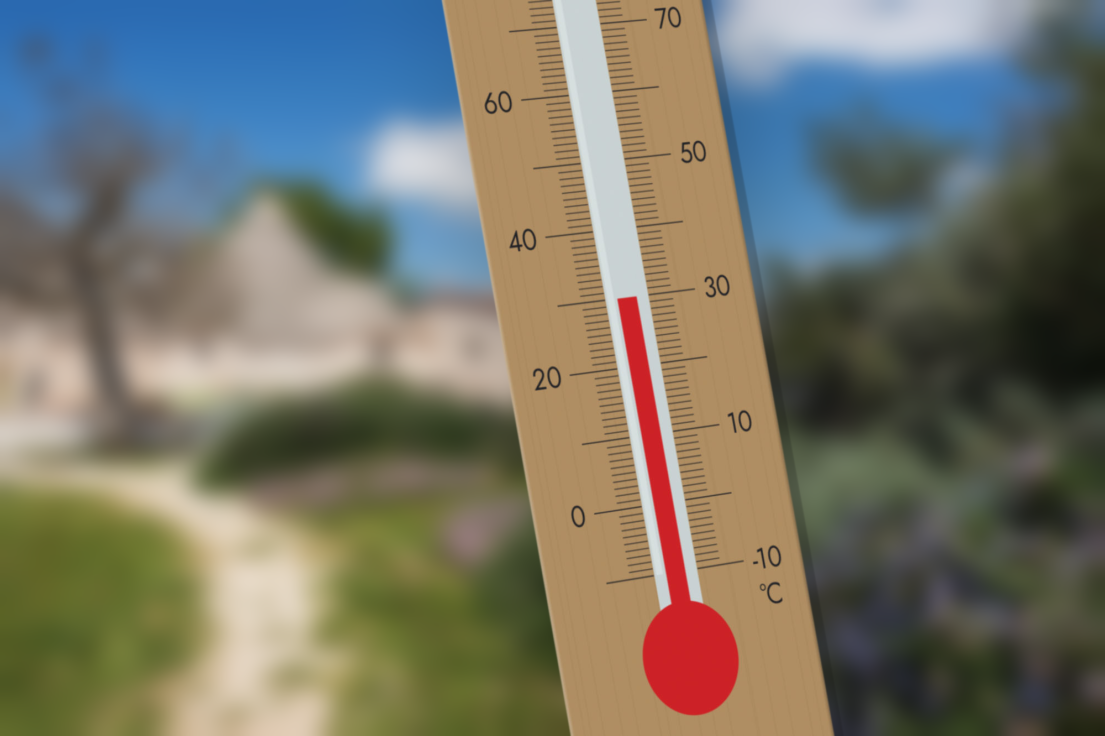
30 °C
